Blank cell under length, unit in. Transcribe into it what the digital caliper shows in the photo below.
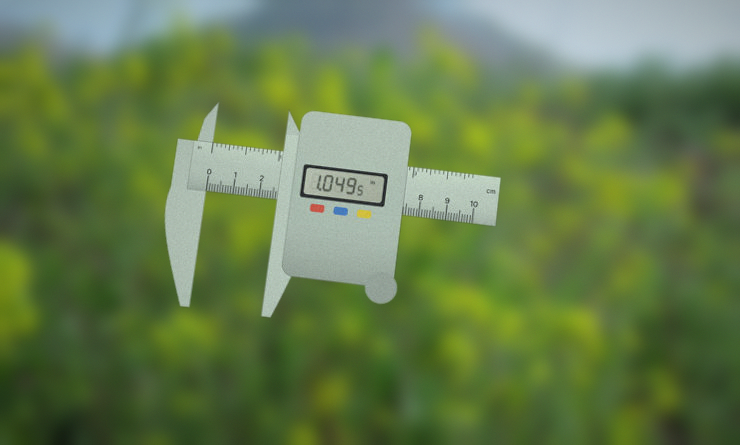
1.0495 in
